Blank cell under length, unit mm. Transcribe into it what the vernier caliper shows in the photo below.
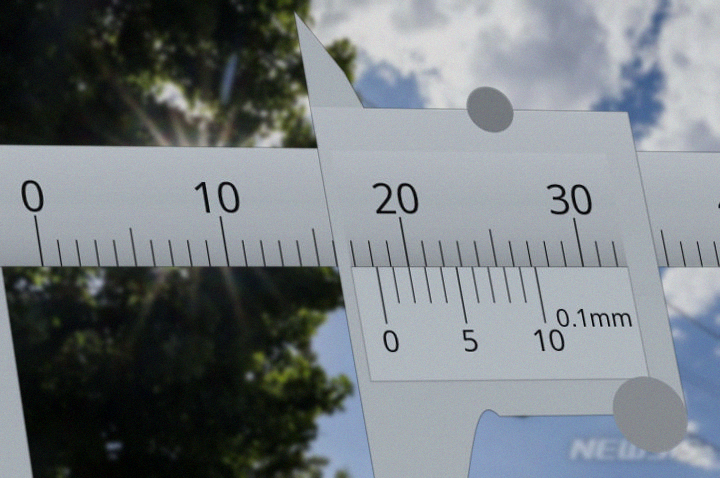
18.2 mm
